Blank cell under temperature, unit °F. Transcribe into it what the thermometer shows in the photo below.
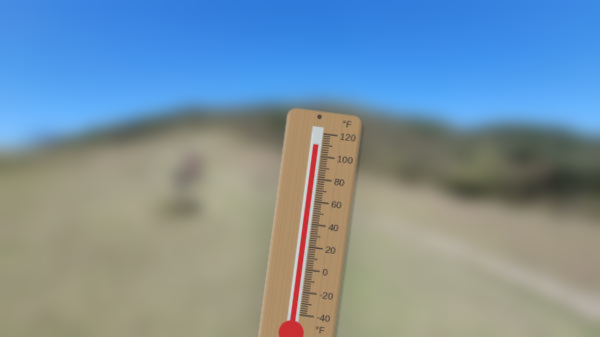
110 °F
